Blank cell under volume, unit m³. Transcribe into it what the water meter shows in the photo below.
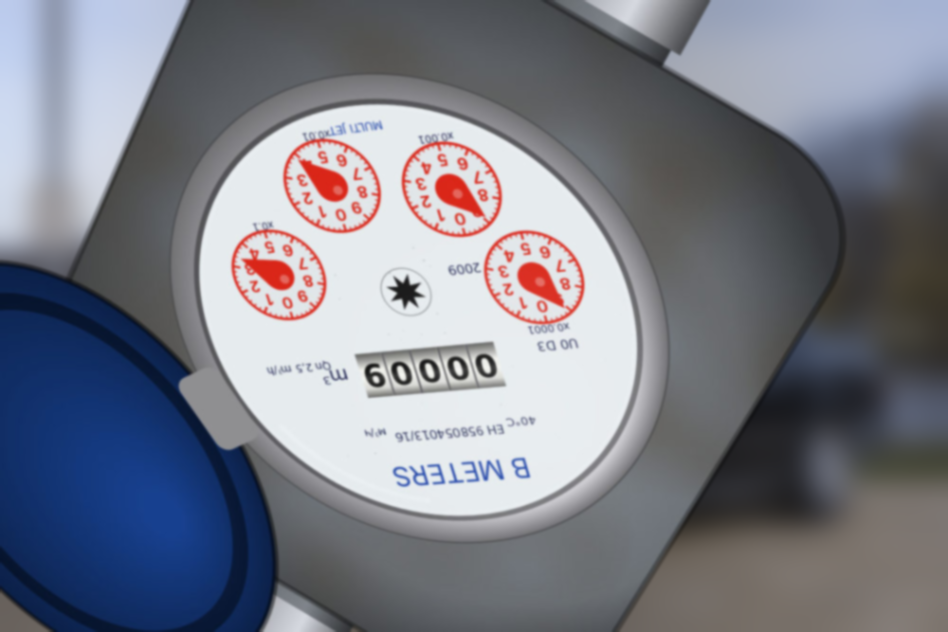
9.3389 m³
